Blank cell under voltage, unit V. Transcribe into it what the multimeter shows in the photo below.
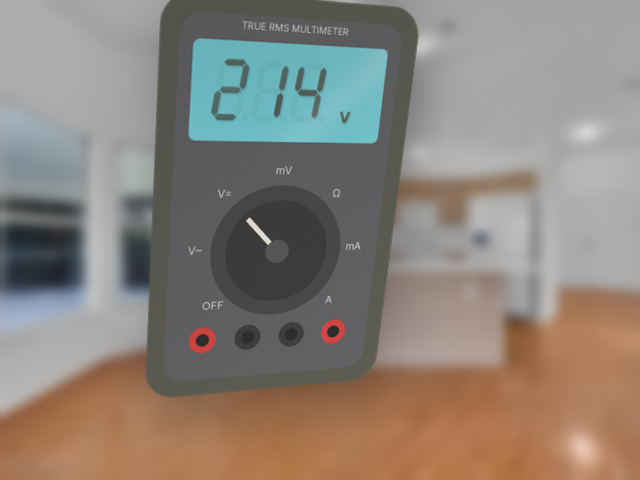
214 V
